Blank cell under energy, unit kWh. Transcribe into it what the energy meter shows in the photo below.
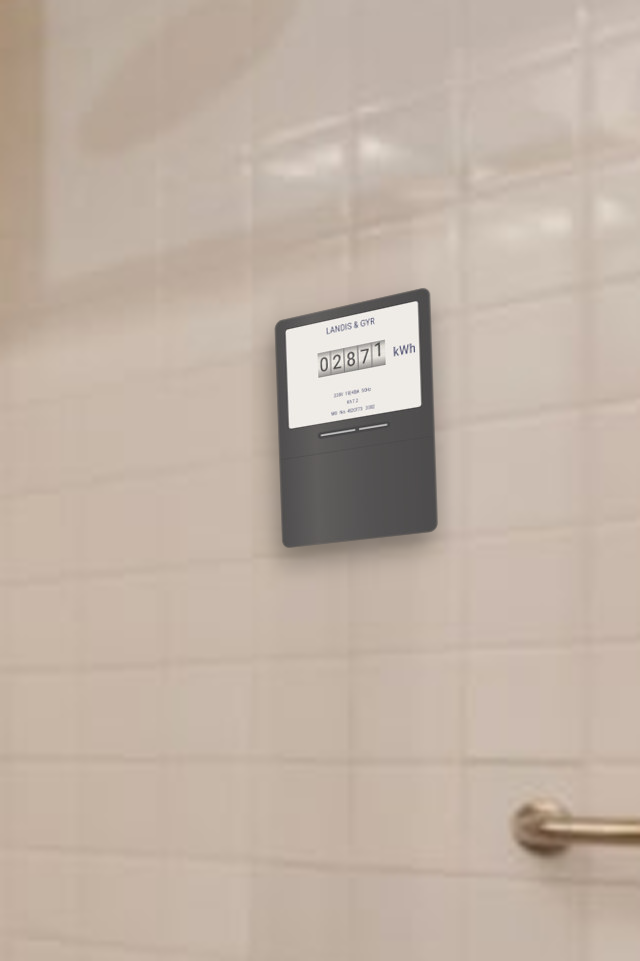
2871 kWh
